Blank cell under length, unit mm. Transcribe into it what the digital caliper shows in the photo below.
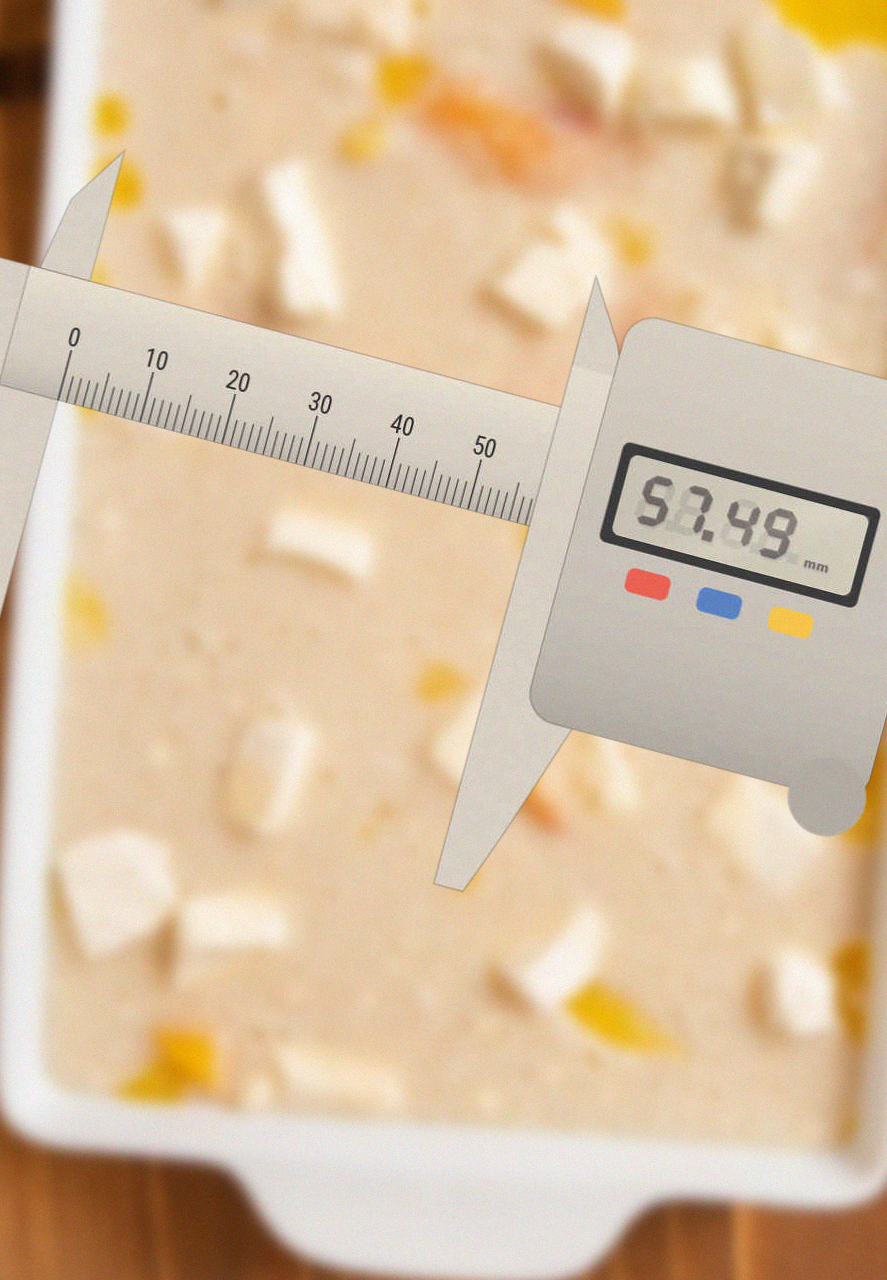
57.49 mm
